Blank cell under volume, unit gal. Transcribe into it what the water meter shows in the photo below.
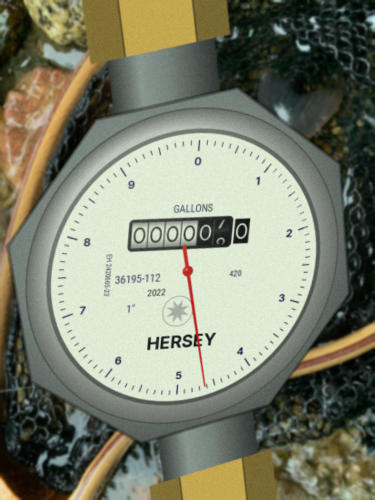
74.6 gal
